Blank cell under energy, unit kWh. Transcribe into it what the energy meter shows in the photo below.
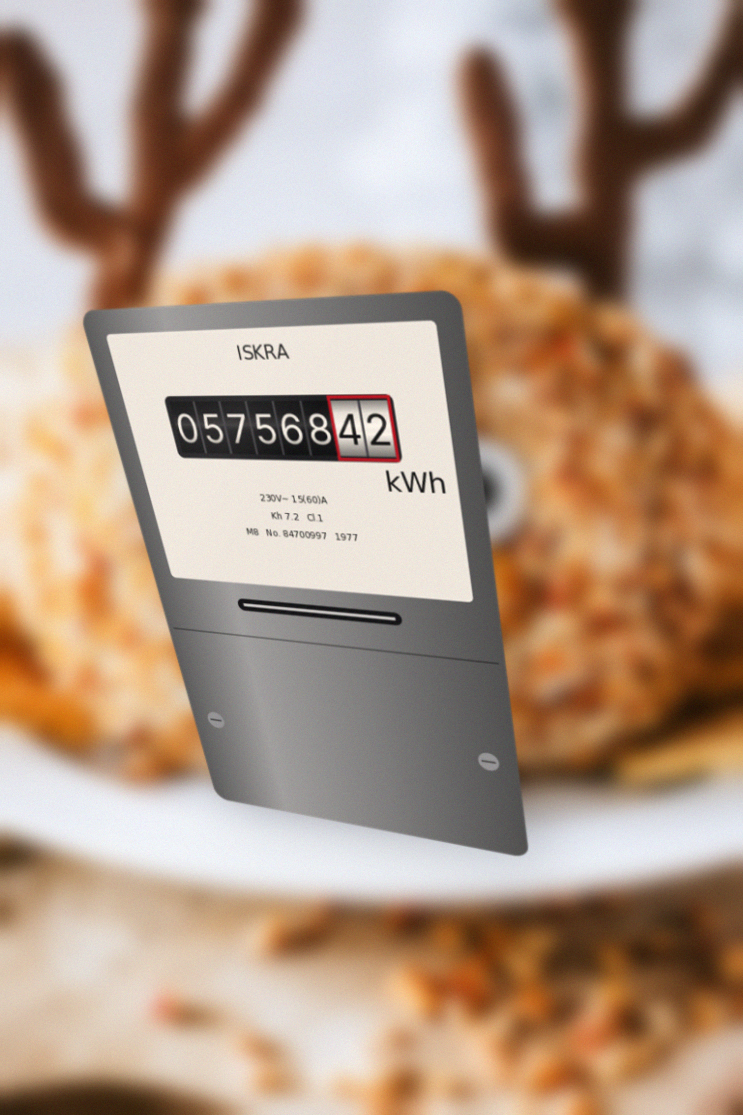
57568.42 kWh
